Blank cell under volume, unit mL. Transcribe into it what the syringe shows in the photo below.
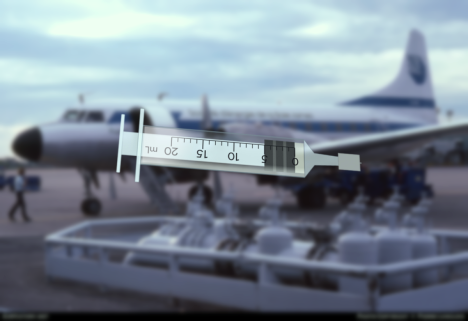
0 mL
